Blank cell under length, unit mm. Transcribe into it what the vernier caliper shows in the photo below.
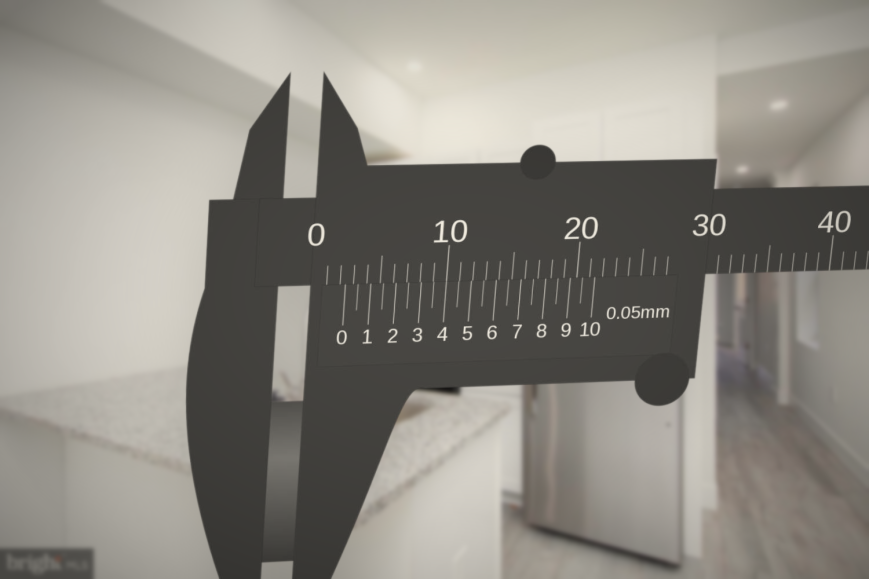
2.4 mm
